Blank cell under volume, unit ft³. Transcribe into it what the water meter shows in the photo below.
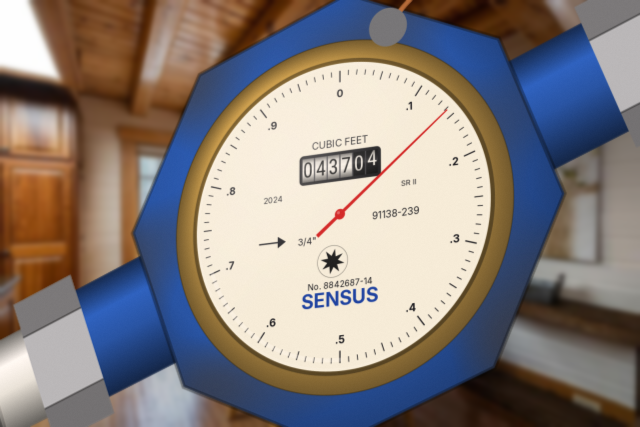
43704.14 ft³
